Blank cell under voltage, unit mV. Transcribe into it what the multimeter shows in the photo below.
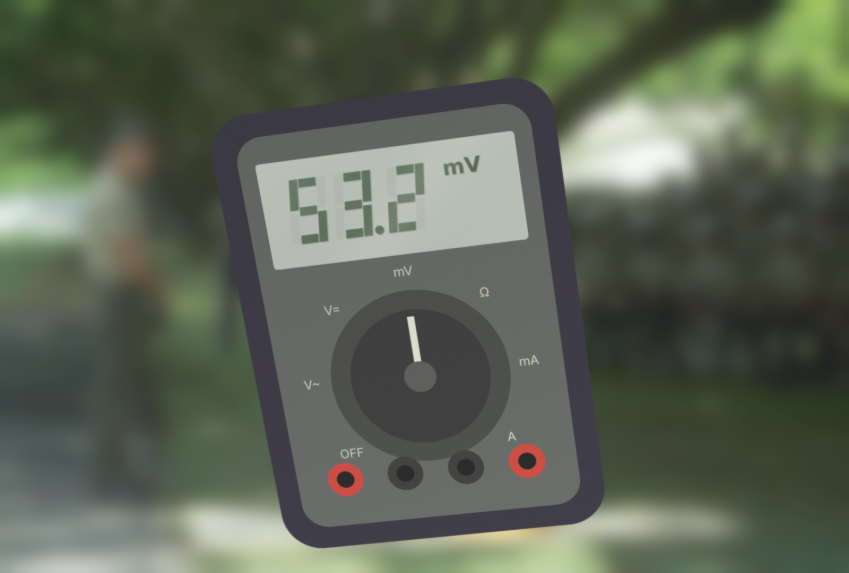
53.2 mV
